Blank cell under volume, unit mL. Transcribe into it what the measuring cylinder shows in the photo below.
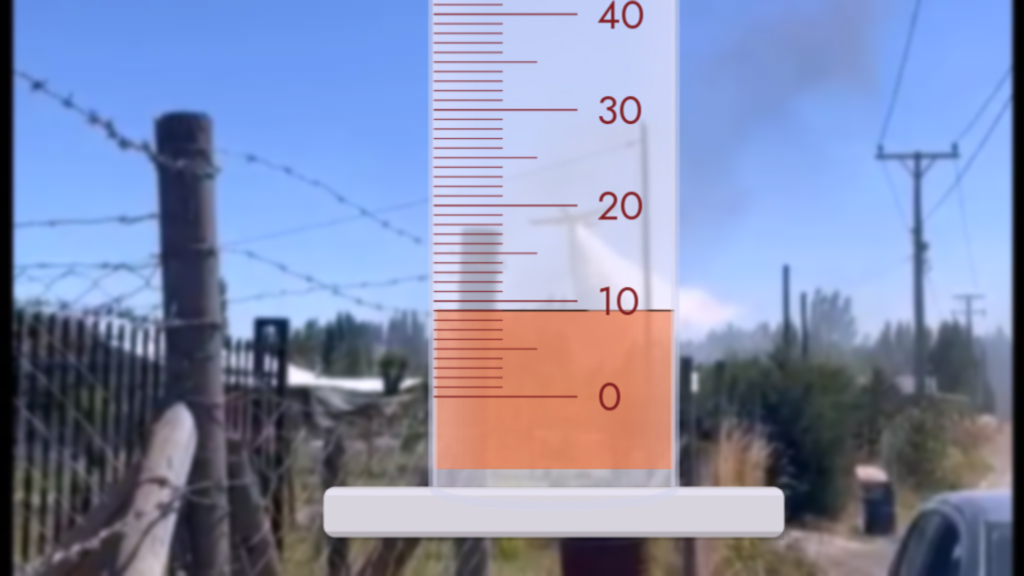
9 mL
